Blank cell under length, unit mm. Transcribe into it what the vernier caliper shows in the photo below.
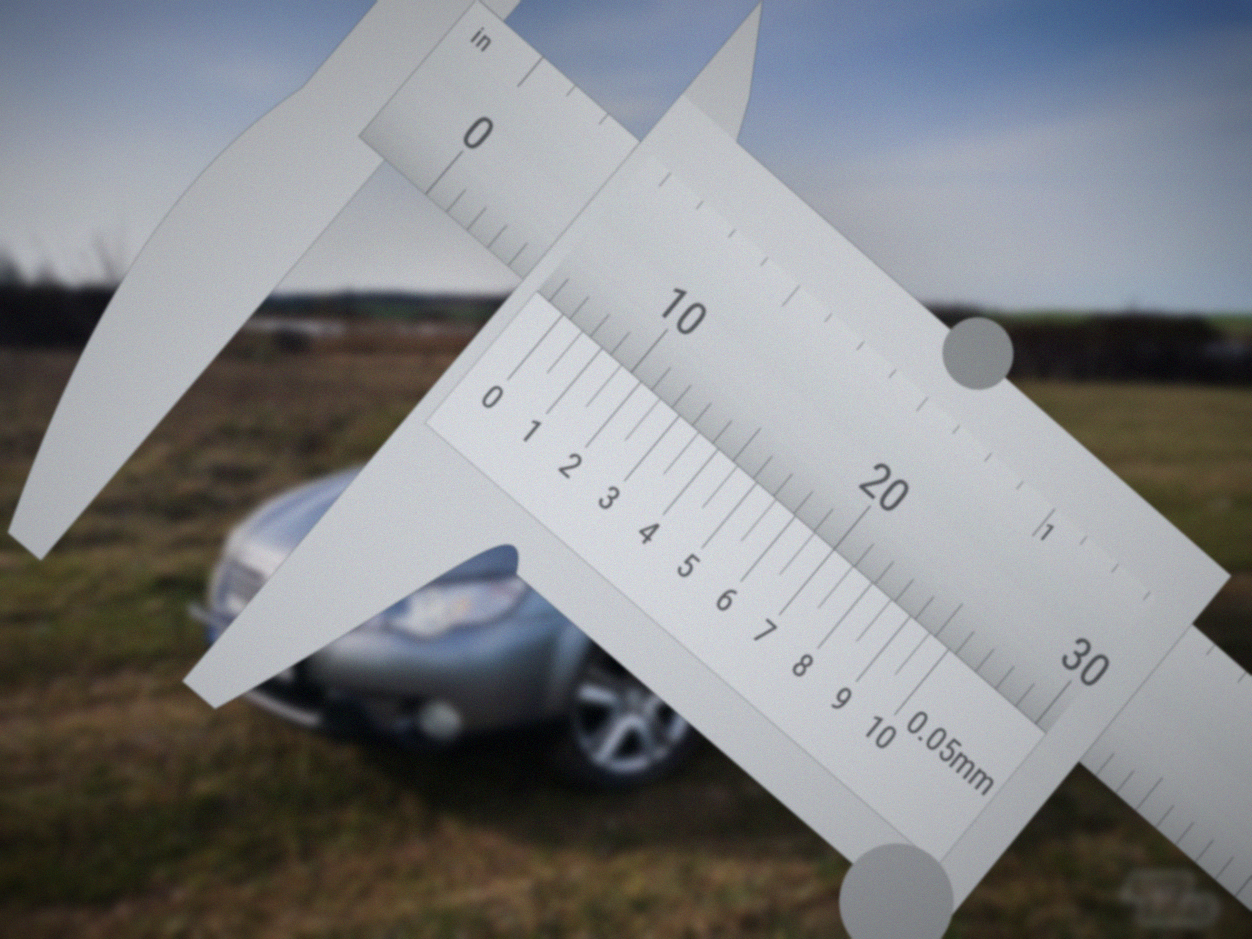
6.7 mm
